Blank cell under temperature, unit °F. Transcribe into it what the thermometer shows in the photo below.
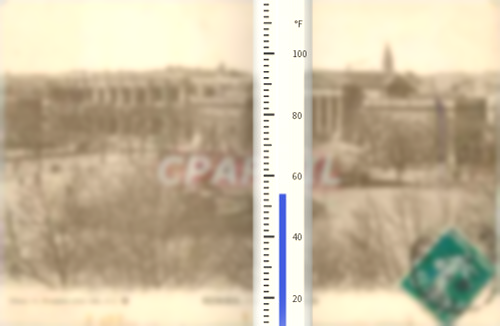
54 °F
